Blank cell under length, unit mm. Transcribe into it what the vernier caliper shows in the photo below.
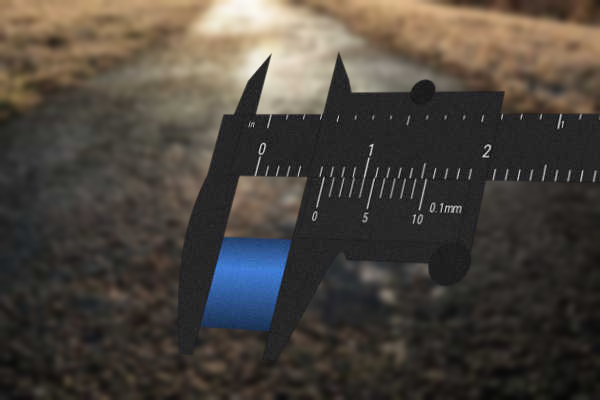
6.4 mm
